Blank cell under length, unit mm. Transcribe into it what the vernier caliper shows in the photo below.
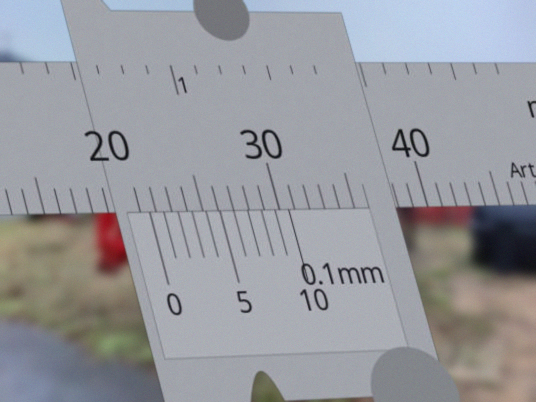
21.6 mm
